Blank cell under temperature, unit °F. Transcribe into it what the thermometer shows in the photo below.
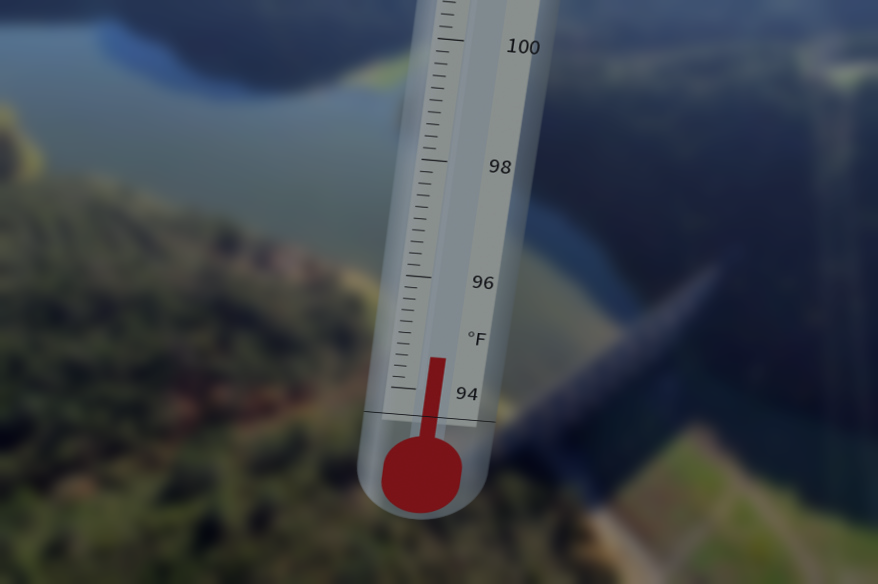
94.6 °F
